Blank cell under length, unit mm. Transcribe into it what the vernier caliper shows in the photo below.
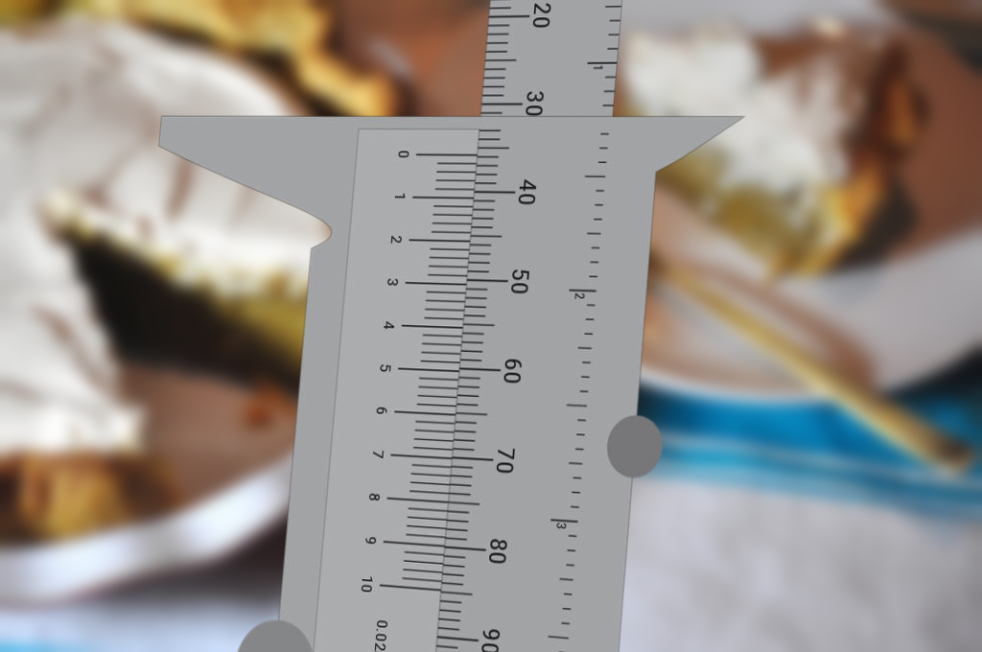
35.8 mm
